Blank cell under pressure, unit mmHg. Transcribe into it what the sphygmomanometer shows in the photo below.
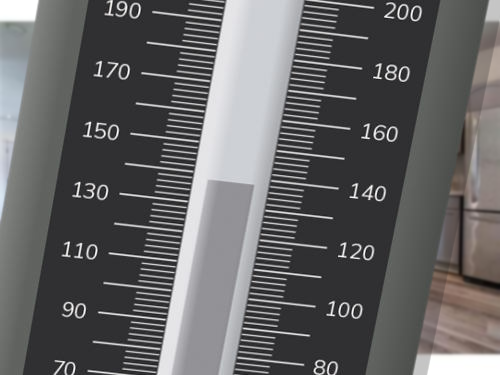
138 mmHg
